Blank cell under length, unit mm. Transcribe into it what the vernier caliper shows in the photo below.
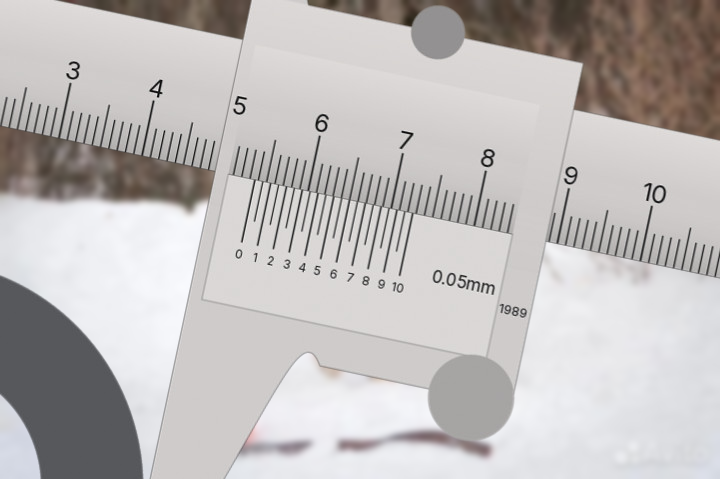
53.6 mm
